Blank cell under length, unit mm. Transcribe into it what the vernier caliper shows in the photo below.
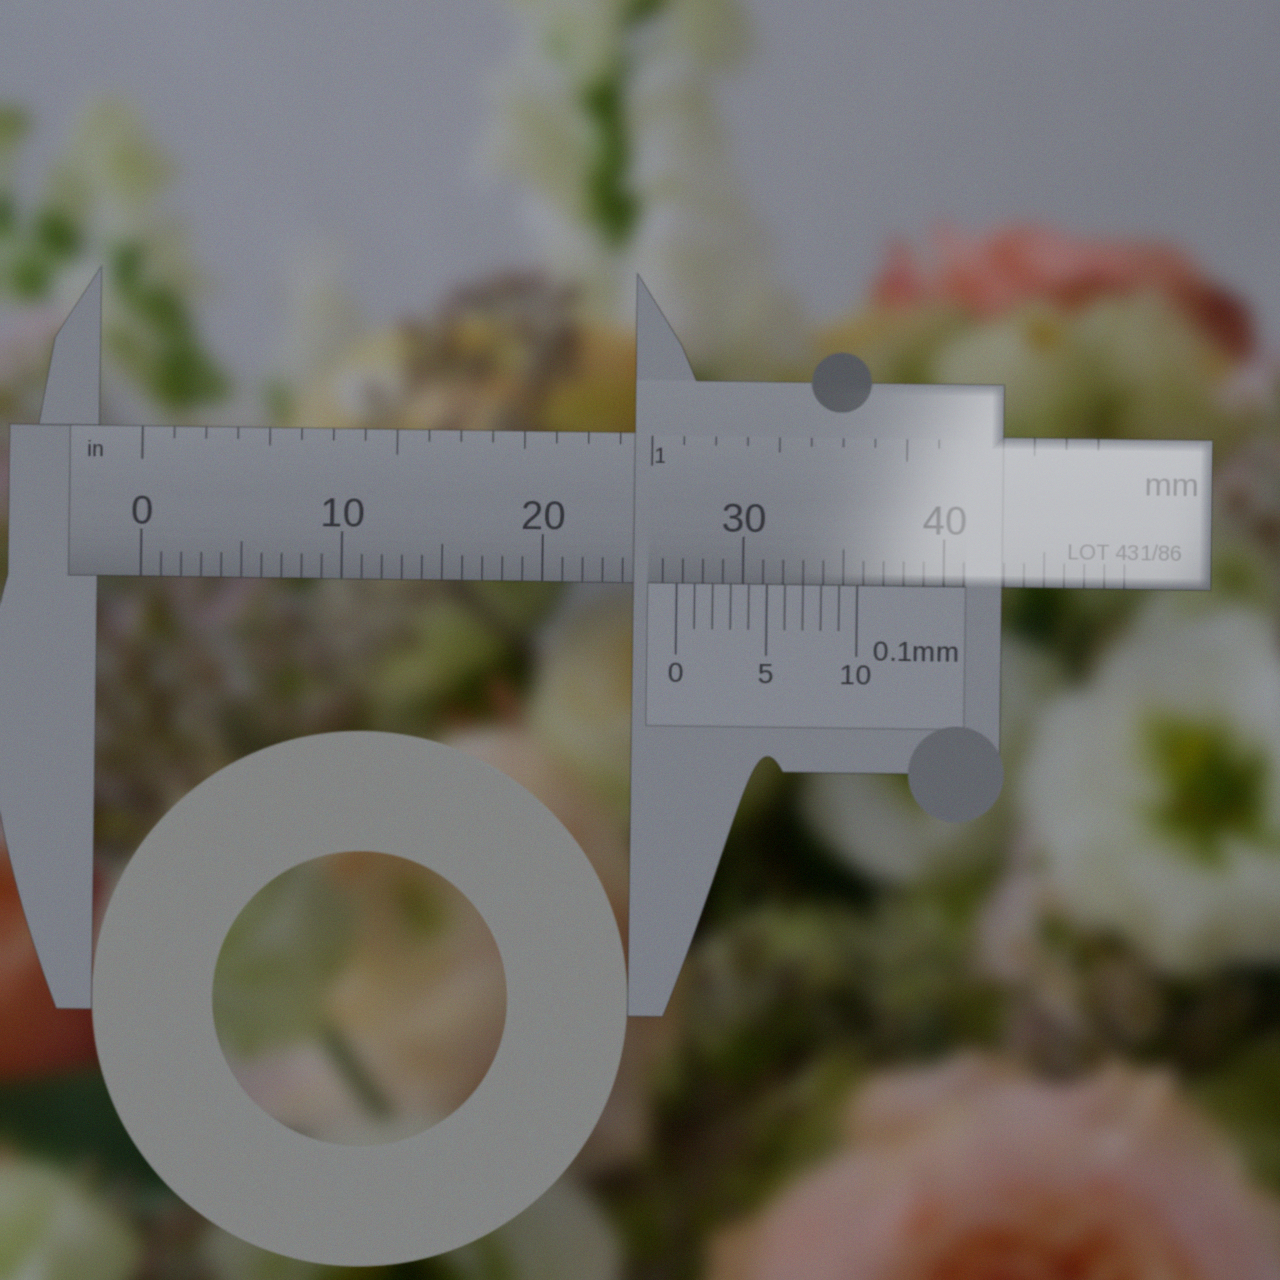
26.7 mm
